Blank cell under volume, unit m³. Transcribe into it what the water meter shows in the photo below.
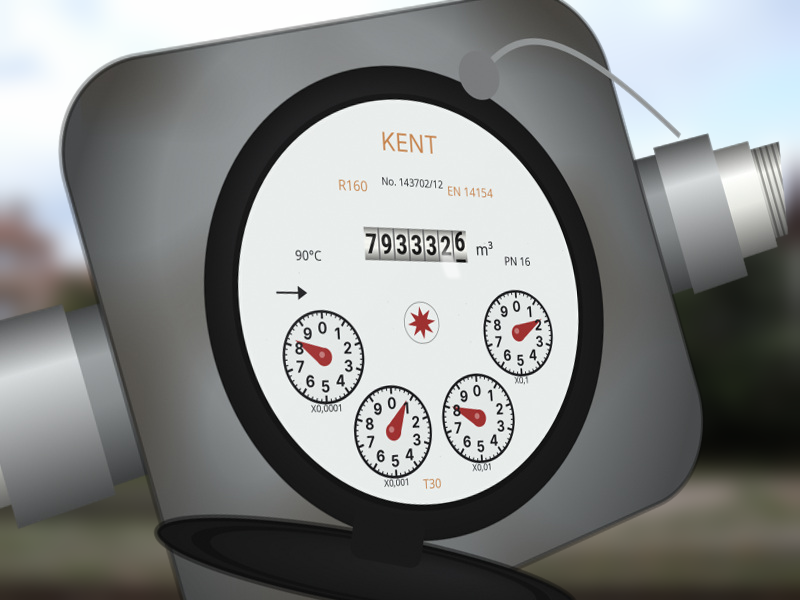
7933326.1808 m³
